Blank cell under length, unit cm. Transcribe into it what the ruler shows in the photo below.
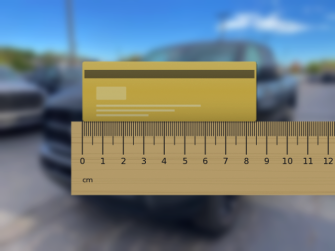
8.5 cm
